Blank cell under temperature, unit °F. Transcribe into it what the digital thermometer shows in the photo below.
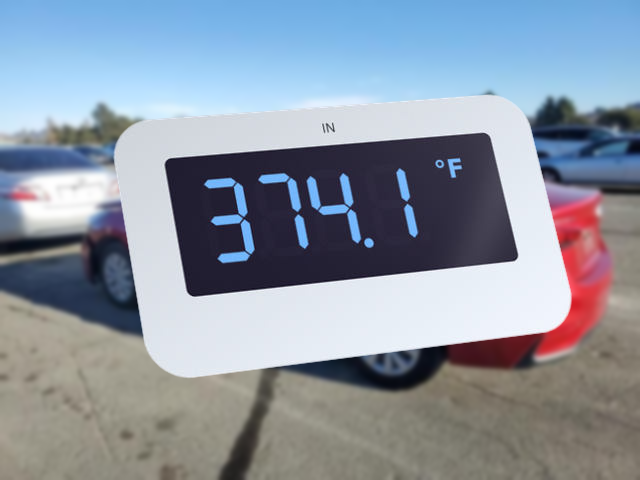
374.1 °F
